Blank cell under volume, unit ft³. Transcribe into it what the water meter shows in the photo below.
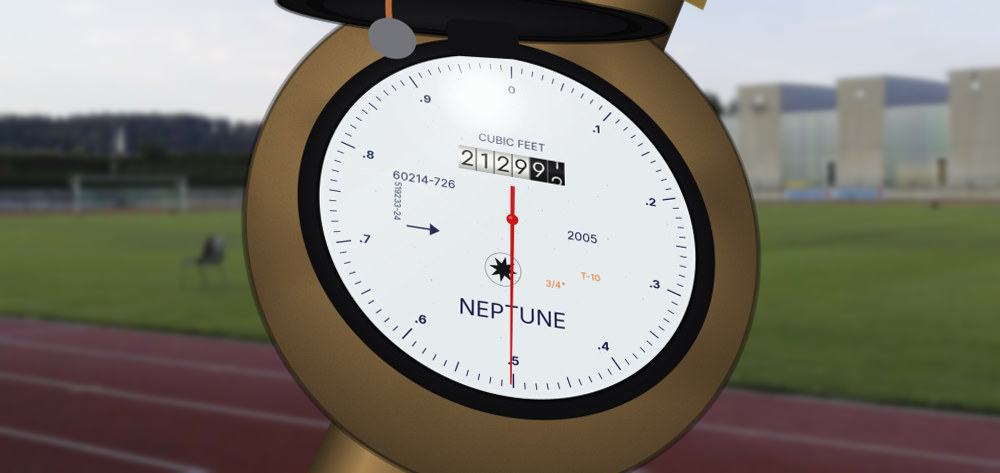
212991.50 ft³
